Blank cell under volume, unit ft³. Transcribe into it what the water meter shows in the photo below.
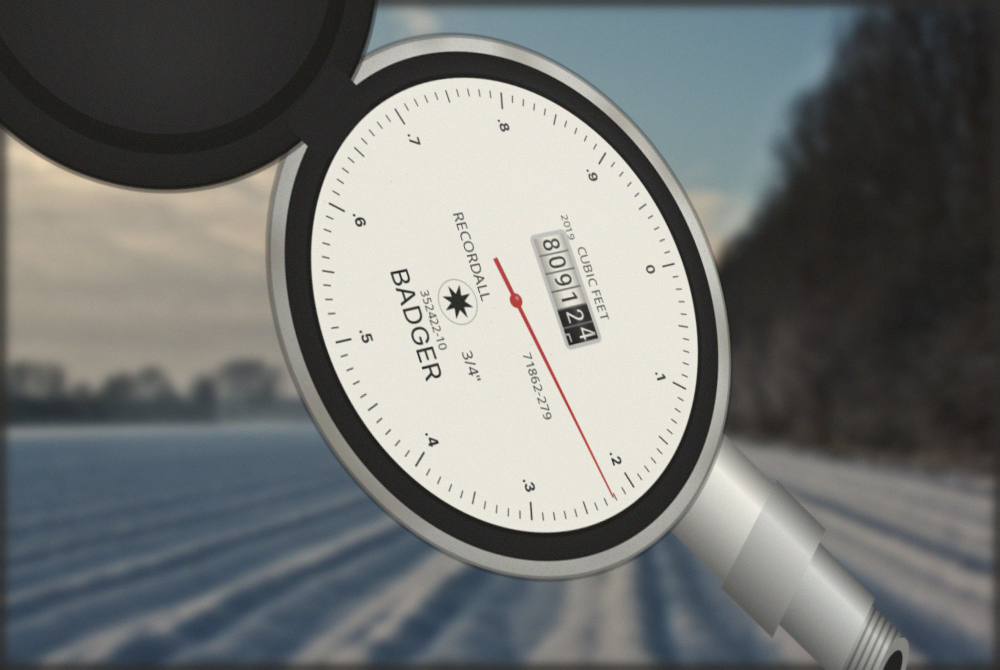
809124.22 ft³
